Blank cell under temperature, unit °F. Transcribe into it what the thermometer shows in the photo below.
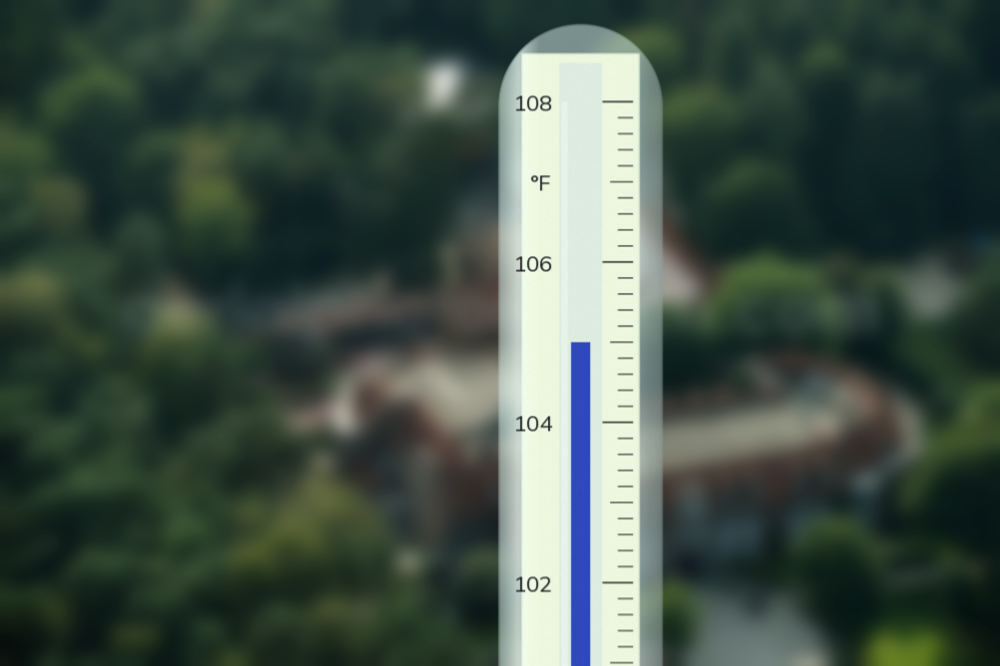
105 °F
